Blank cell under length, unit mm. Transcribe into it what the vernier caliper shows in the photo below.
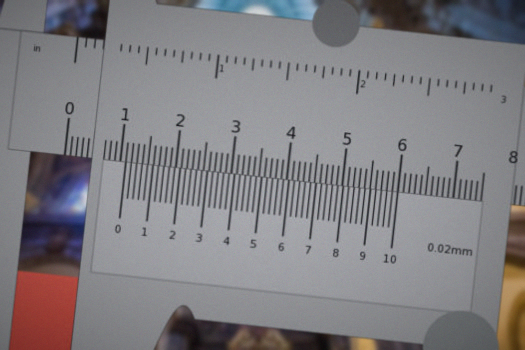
11.0 mm
